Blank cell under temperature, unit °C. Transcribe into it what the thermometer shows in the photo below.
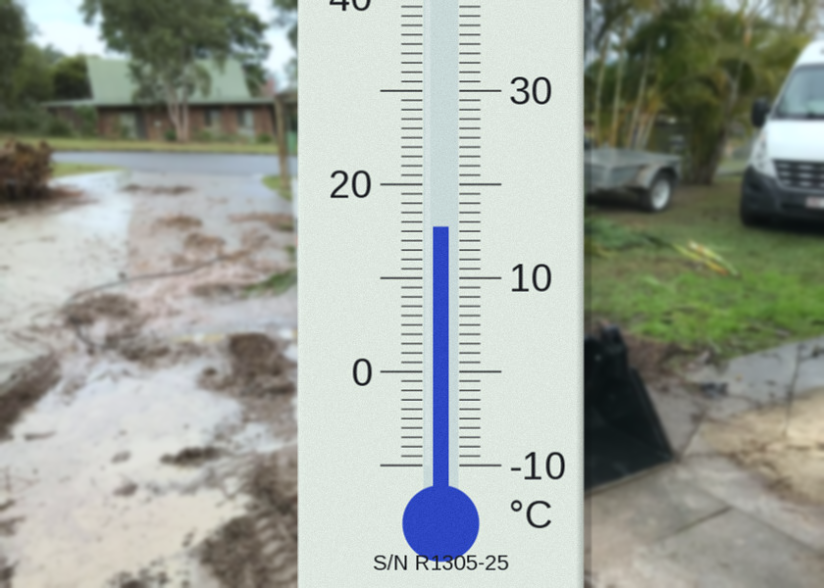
15.5 °C
